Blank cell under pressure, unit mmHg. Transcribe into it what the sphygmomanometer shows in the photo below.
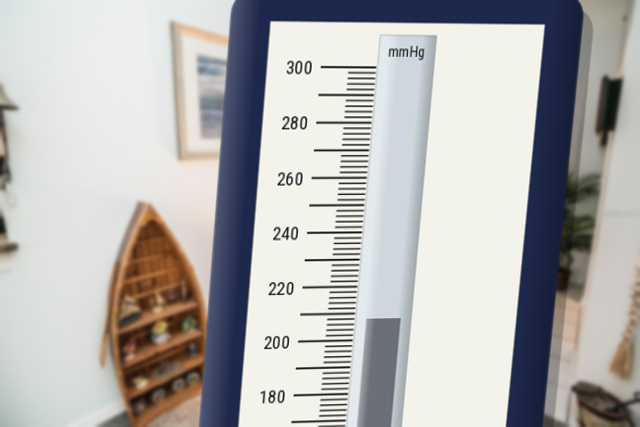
208 mmHg
